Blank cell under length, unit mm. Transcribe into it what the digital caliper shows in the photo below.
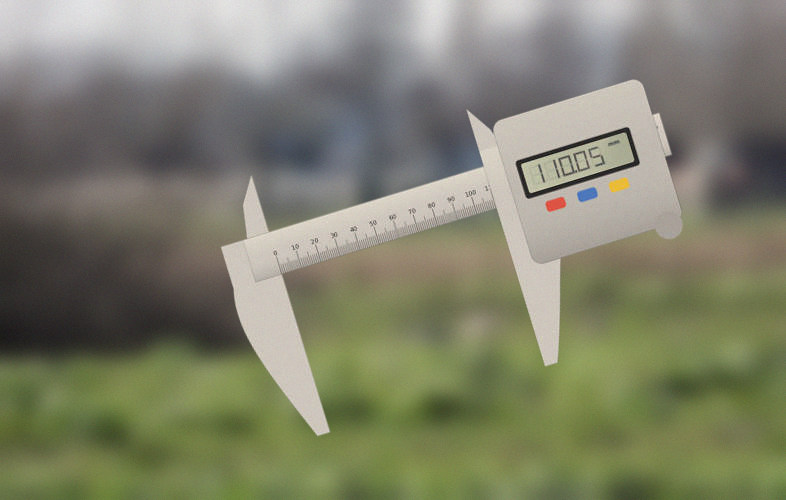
110.05 mm
